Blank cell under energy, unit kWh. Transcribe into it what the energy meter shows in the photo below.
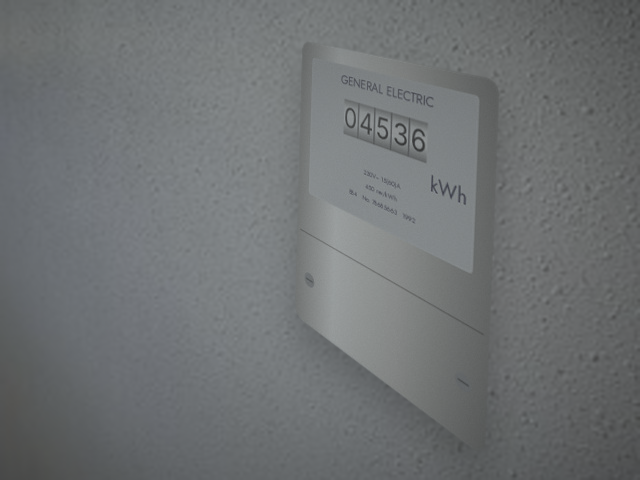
4536 kWh
